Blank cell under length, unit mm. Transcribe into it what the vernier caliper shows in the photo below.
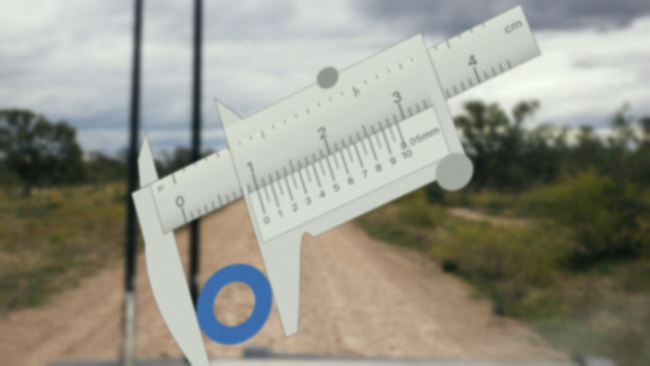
10.0 mm
